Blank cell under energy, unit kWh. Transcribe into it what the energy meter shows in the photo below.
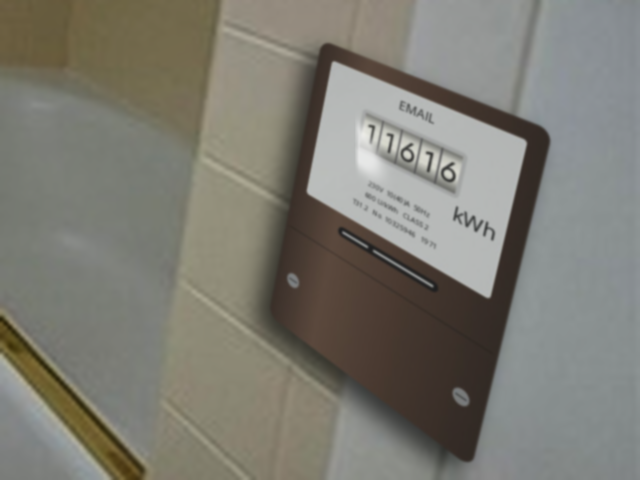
11616 kWh
